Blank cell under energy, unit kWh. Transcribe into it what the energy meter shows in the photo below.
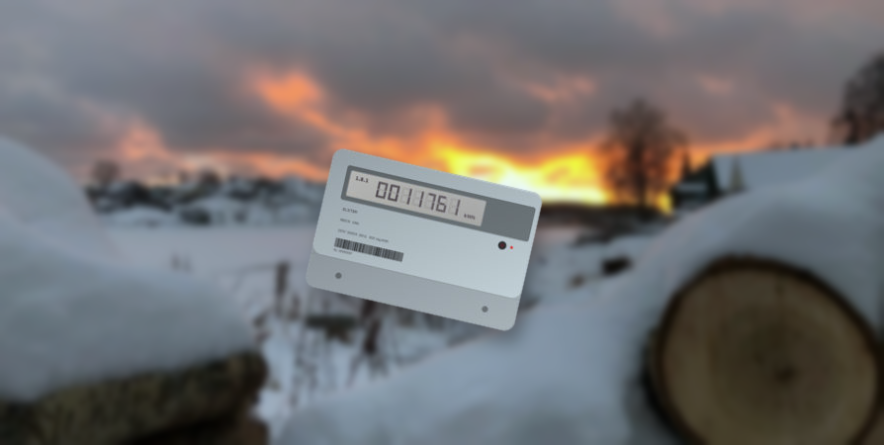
11761 kWh
